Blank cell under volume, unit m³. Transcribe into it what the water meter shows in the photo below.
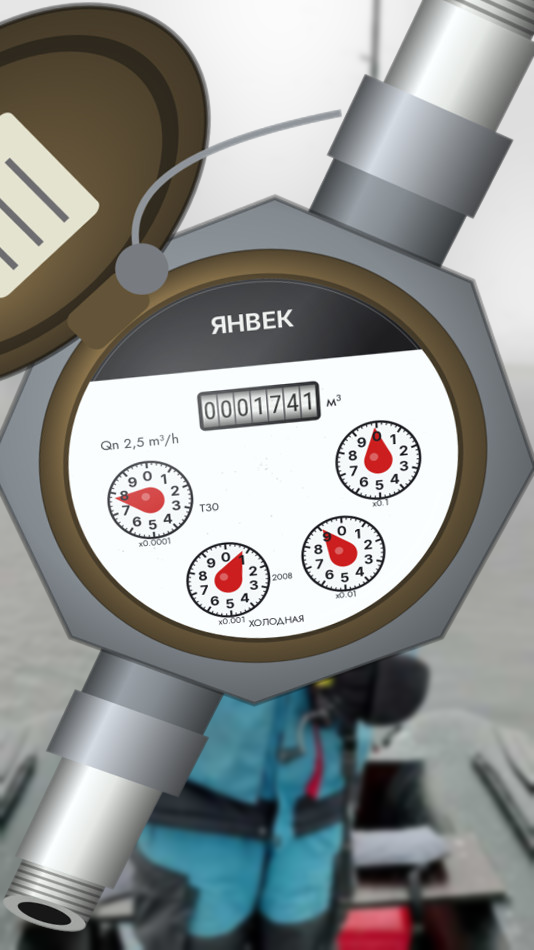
1740.9907 m³
